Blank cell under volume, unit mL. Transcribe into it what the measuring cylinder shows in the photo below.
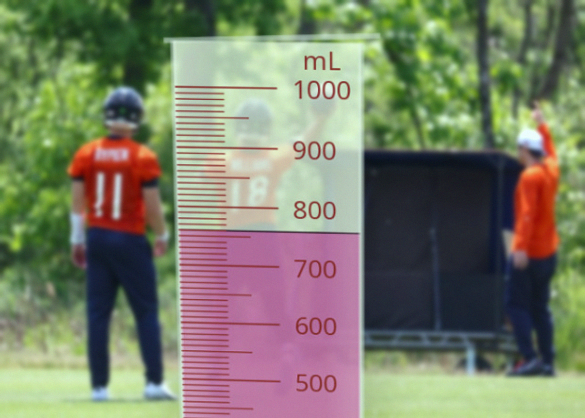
760 mL
